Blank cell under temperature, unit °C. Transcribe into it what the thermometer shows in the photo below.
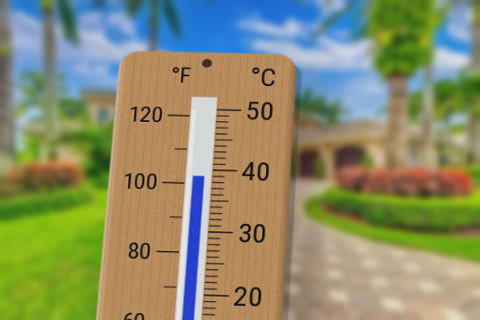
39 °C
